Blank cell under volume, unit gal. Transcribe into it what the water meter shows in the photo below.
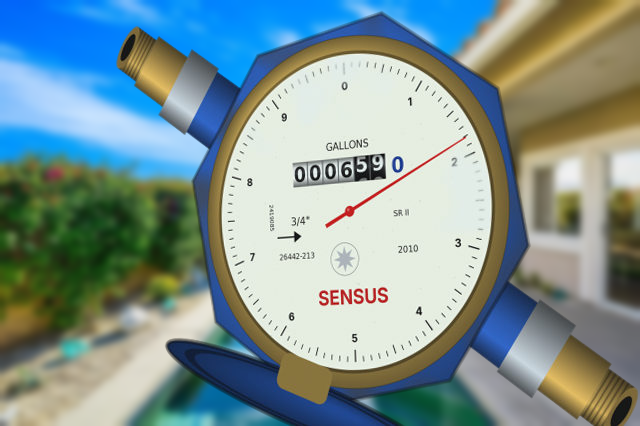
6591.8 gal
